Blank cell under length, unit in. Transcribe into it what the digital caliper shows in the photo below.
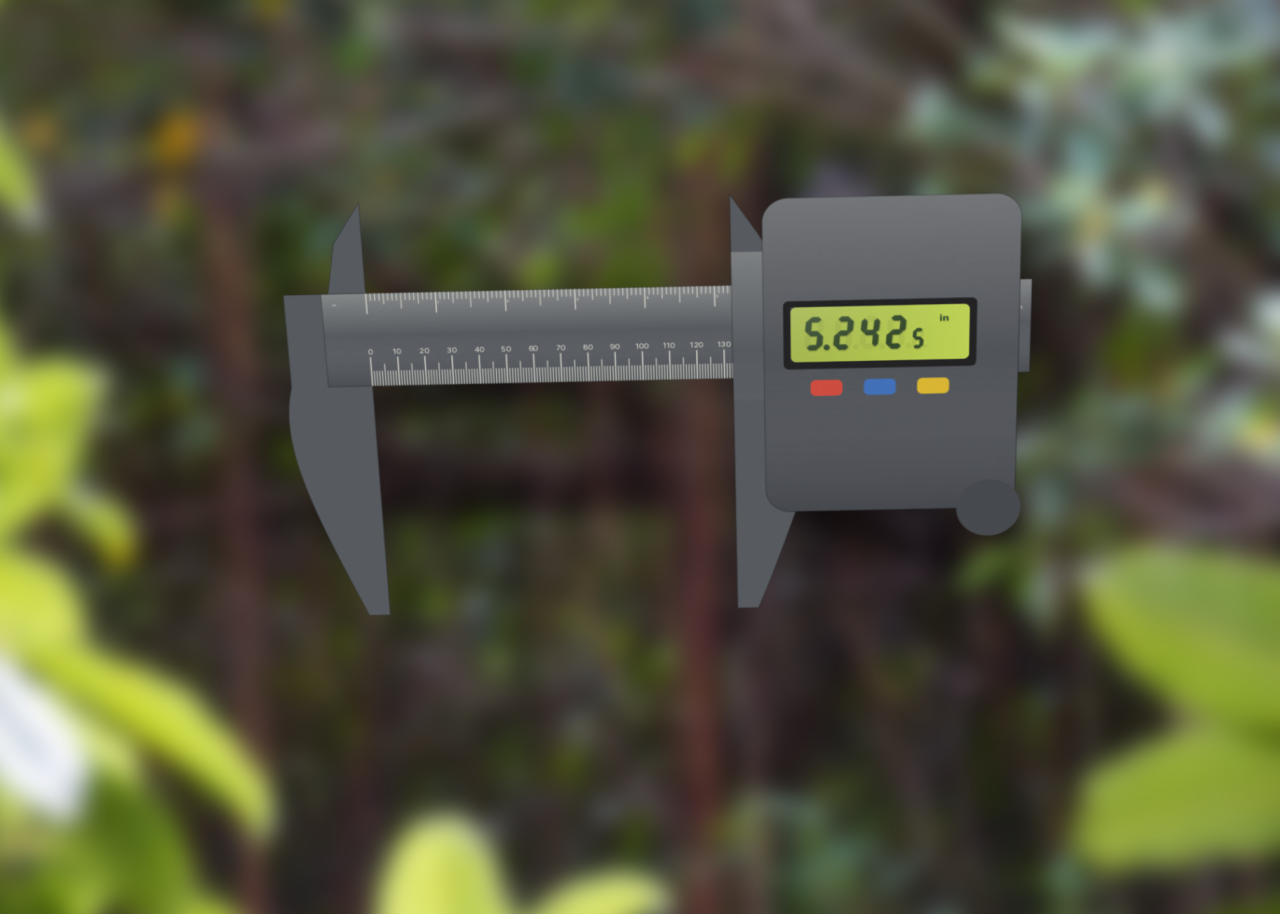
5.2425 in
